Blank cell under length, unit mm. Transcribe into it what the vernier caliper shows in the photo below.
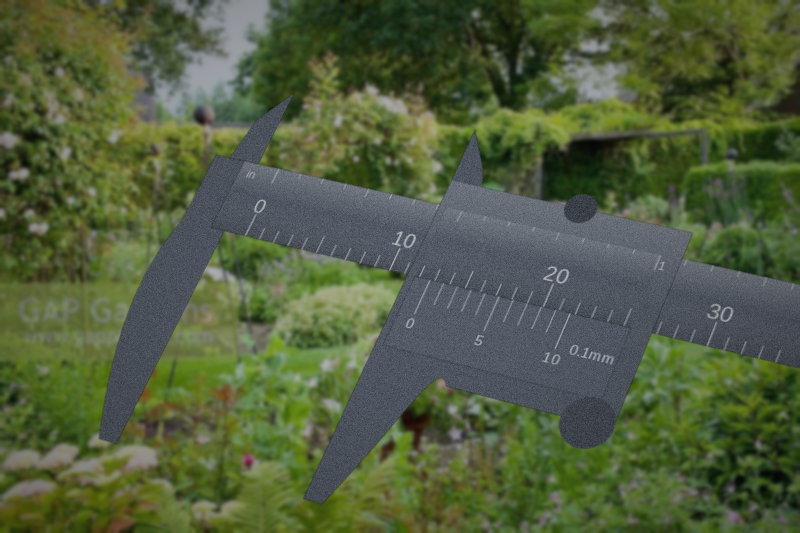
12.7 mm
